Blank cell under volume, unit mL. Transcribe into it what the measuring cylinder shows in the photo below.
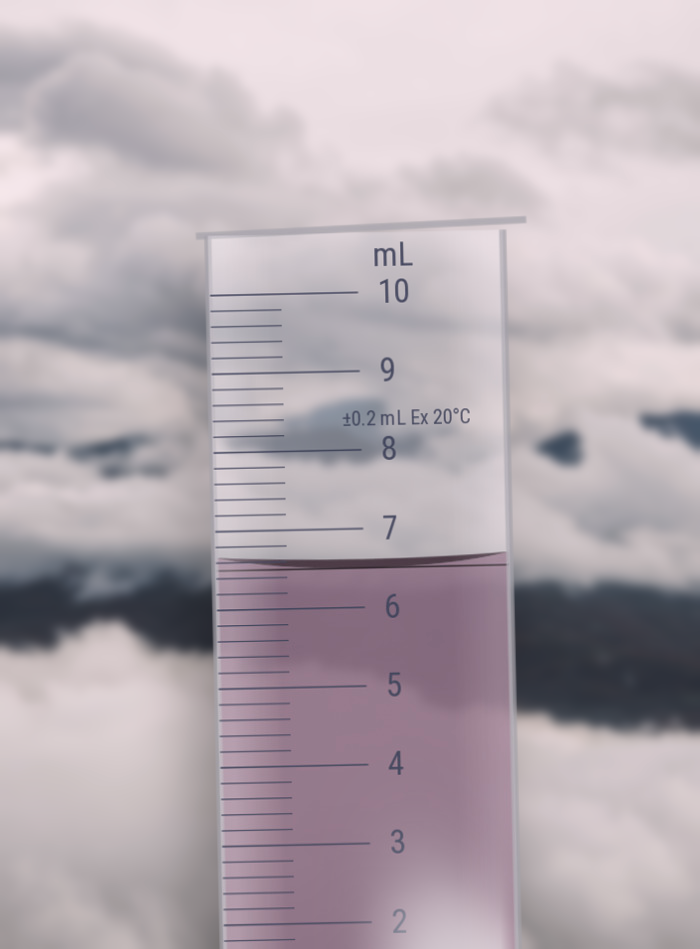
6.5 mL
